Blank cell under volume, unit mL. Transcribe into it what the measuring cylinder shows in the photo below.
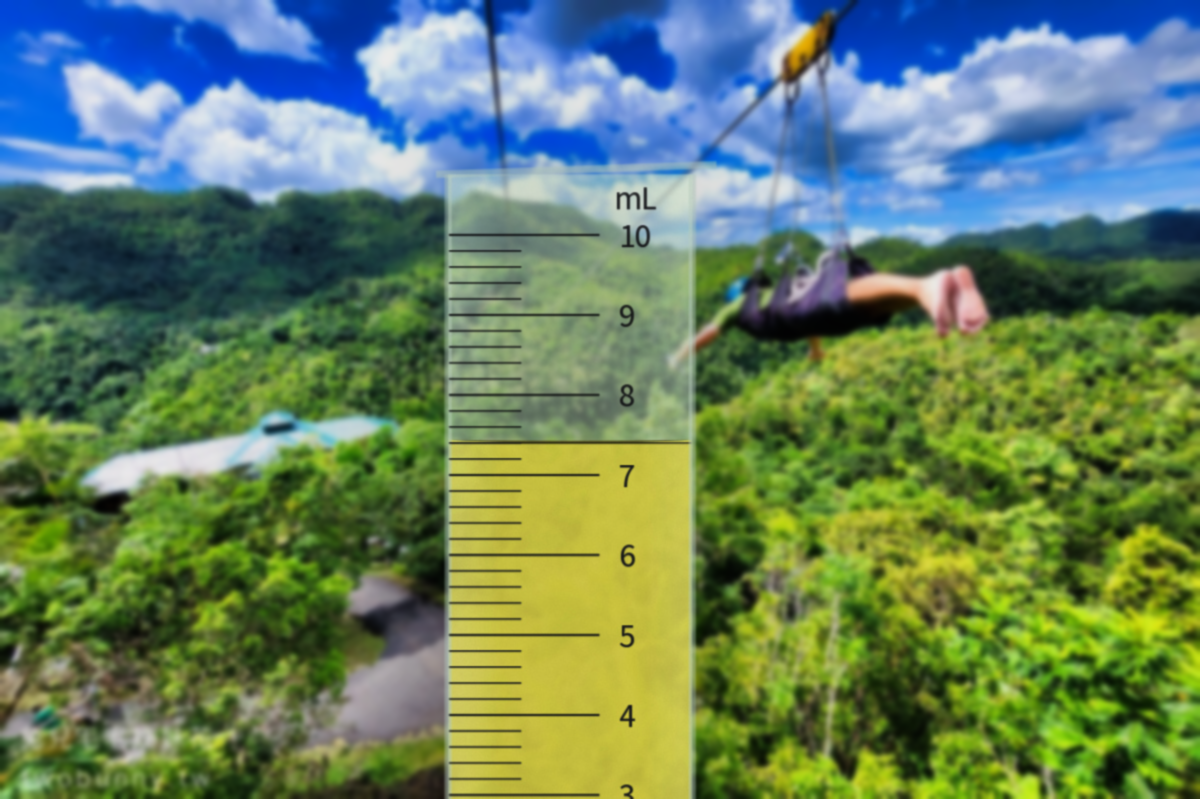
7.4 mL
